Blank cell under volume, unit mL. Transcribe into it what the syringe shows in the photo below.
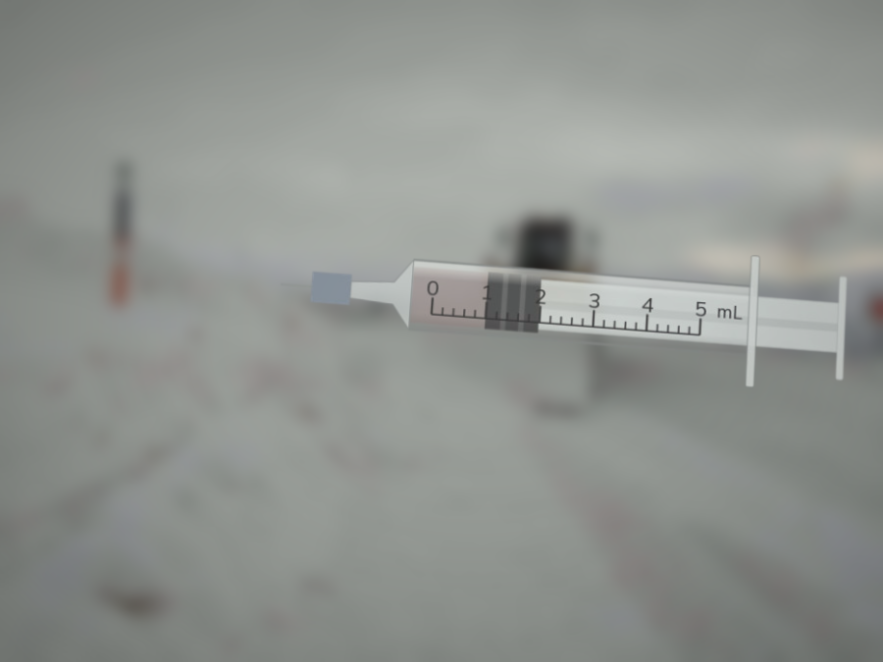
1 mL
